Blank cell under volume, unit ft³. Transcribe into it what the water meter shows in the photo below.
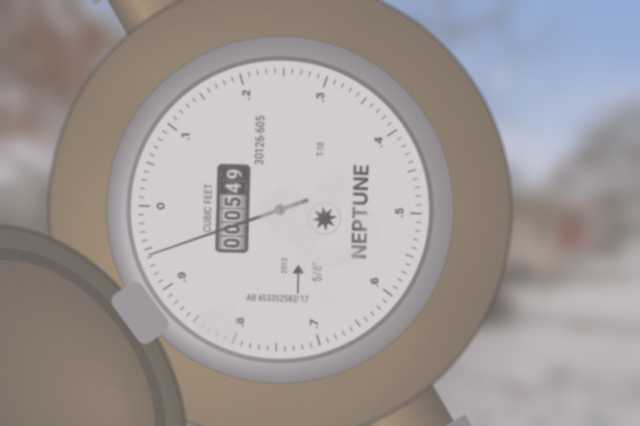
548.94 ft³
